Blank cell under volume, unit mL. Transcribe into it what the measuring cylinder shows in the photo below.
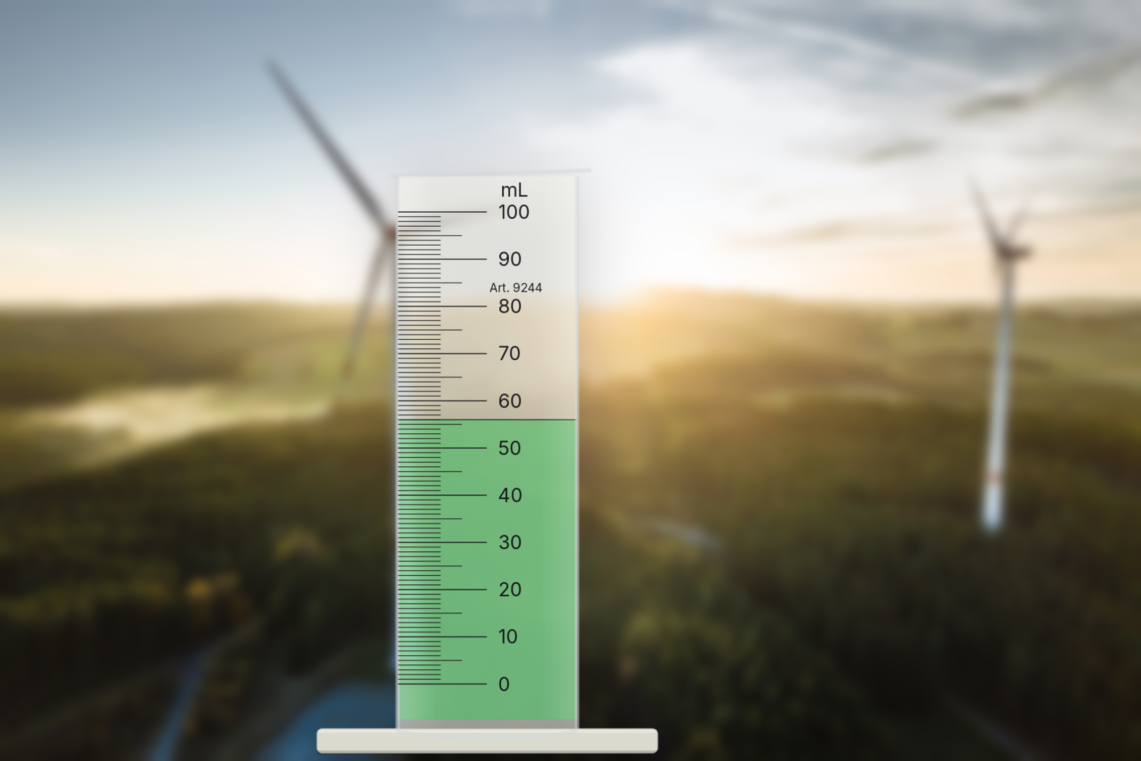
56 mL
